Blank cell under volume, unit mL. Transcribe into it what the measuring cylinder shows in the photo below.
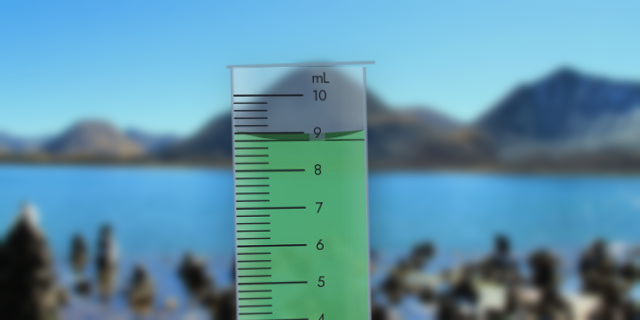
8.8 mL
